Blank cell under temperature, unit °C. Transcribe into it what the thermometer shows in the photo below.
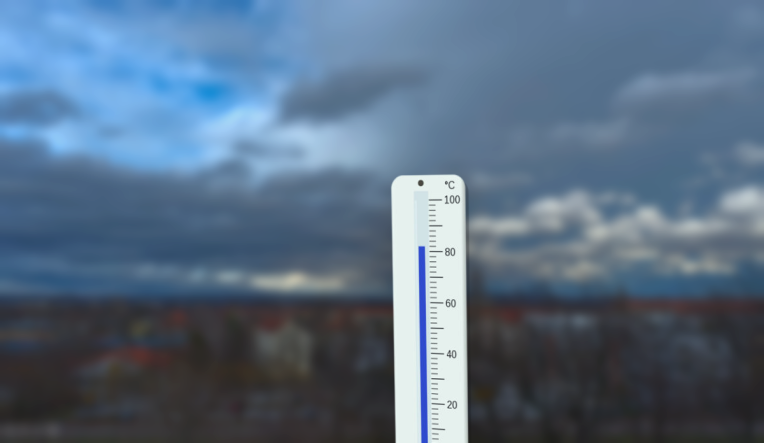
82 °C
